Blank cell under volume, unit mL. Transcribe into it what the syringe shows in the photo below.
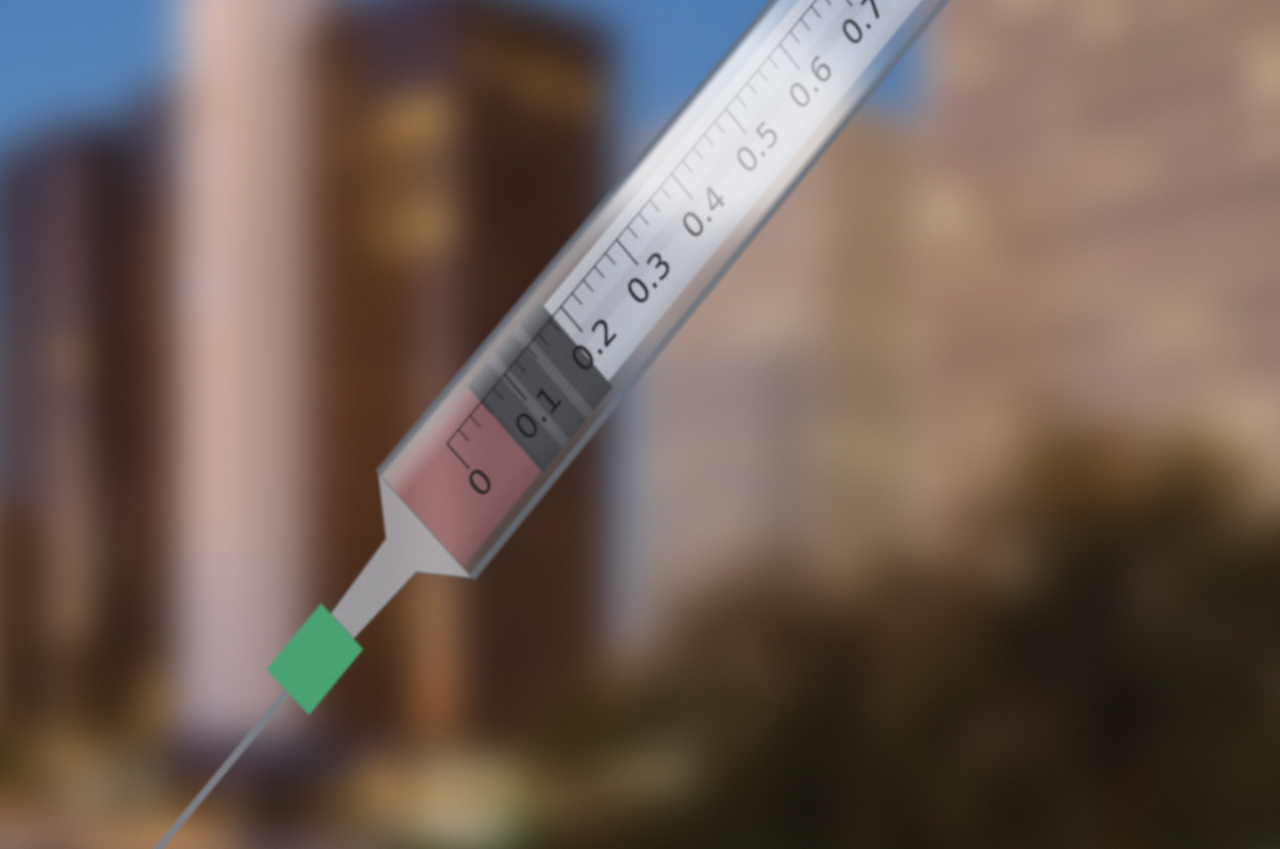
0.06 mL
